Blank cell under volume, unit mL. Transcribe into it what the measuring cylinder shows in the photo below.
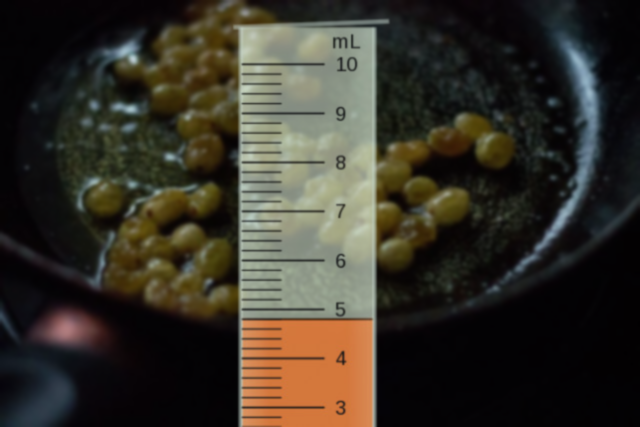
4.8 mL
